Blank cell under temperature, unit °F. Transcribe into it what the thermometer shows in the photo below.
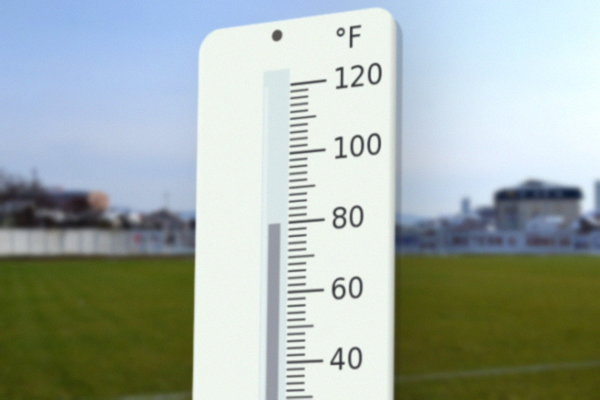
80 °F
